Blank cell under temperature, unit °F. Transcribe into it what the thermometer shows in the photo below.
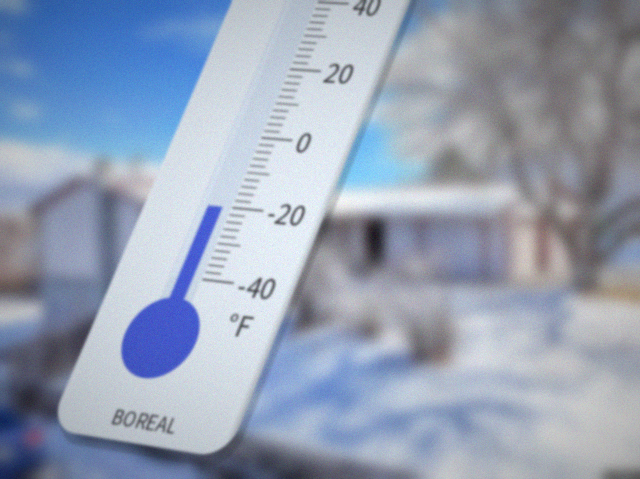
-20 °F
